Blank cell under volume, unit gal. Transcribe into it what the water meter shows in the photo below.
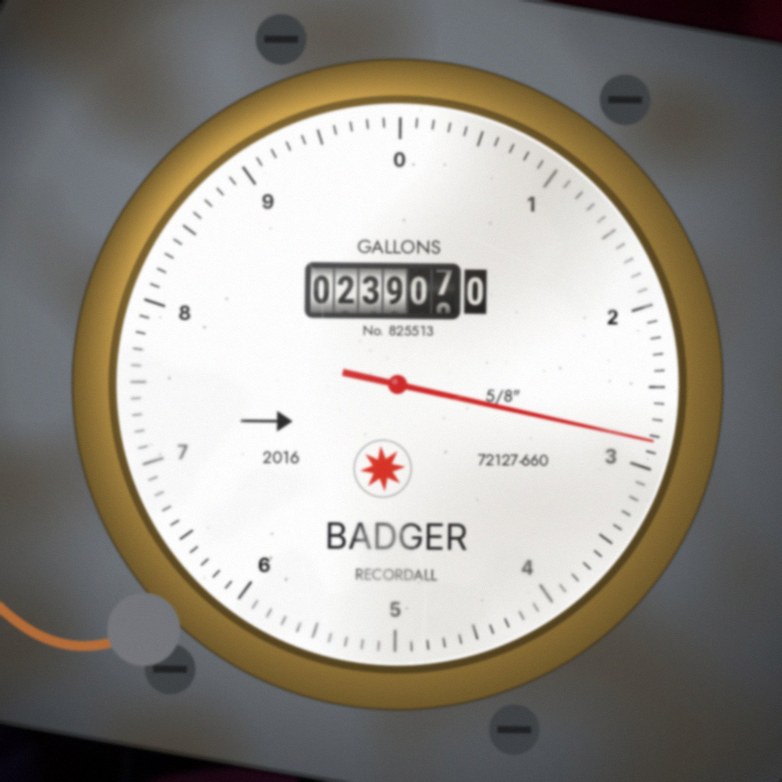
239072.8 gal
